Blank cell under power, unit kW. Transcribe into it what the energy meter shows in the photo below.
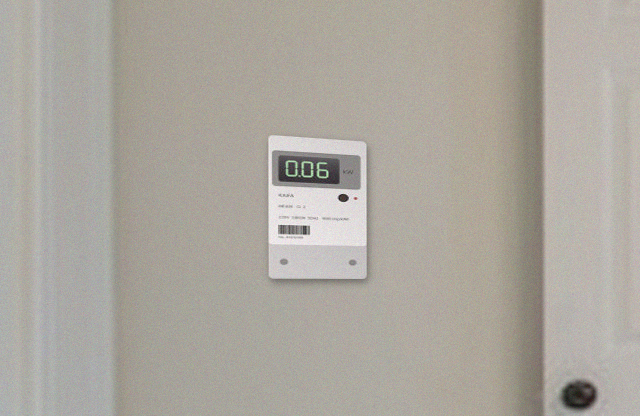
0.06 kW
